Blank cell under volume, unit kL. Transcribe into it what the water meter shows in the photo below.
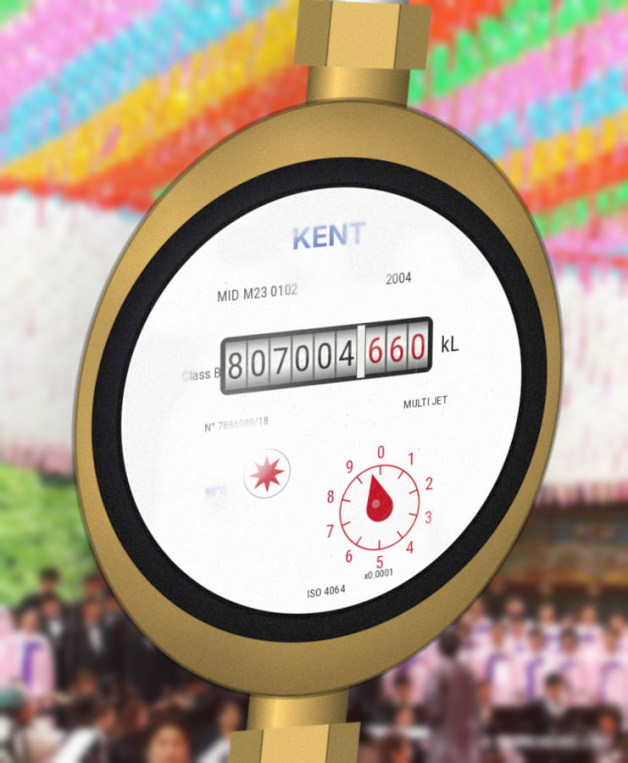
807004.6599 kL
